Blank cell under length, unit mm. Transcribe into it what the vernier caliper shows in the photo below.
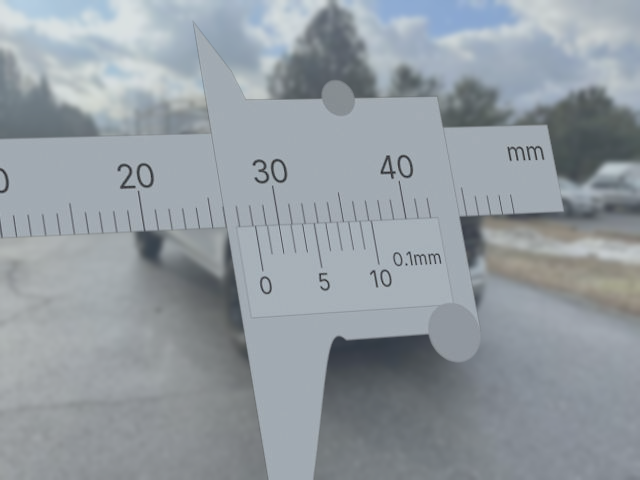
28.2 mm
